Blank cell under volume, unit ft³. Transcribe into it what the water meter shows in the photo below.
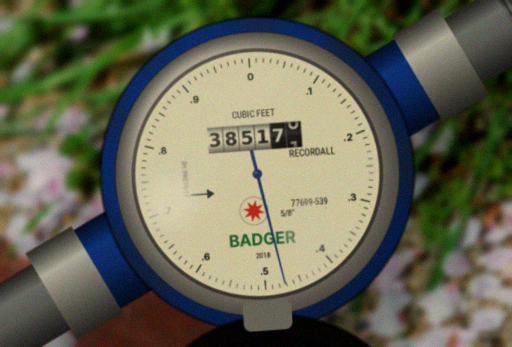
385170.47 ft³
